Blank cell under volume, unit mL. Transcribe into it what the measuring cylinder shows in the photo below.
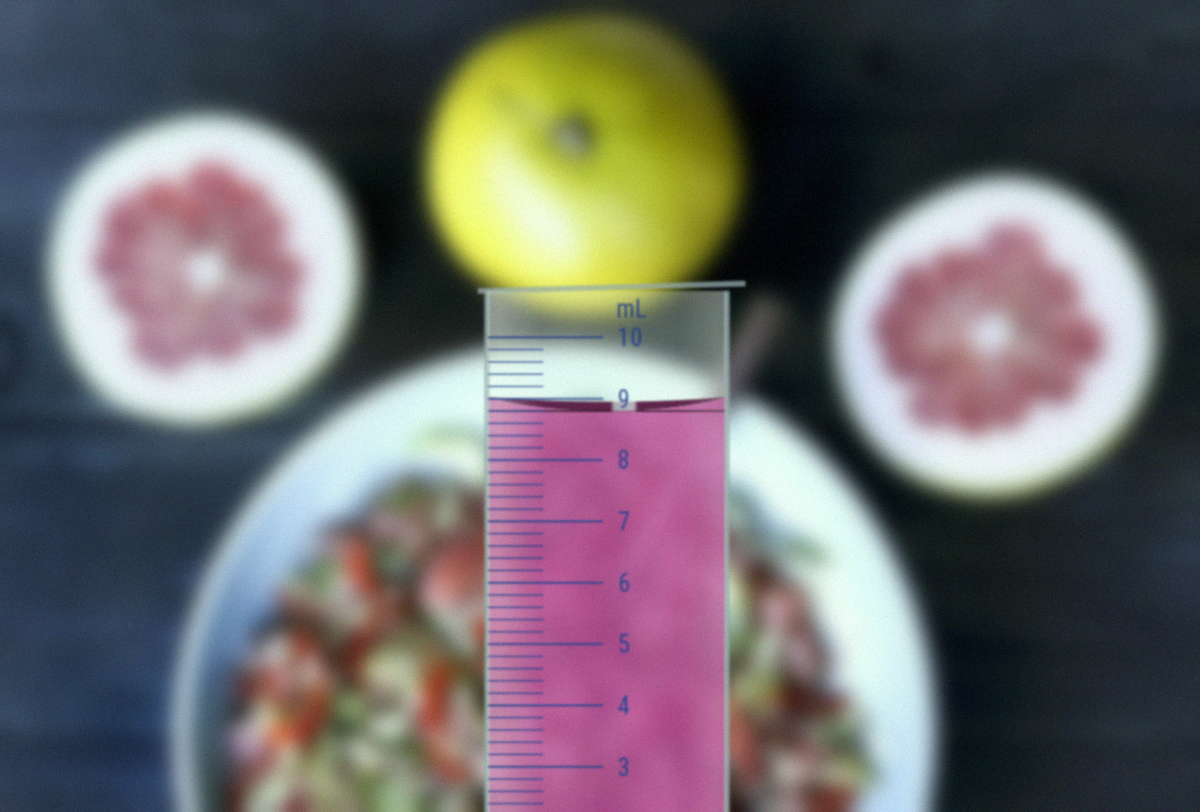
8.8 mL
